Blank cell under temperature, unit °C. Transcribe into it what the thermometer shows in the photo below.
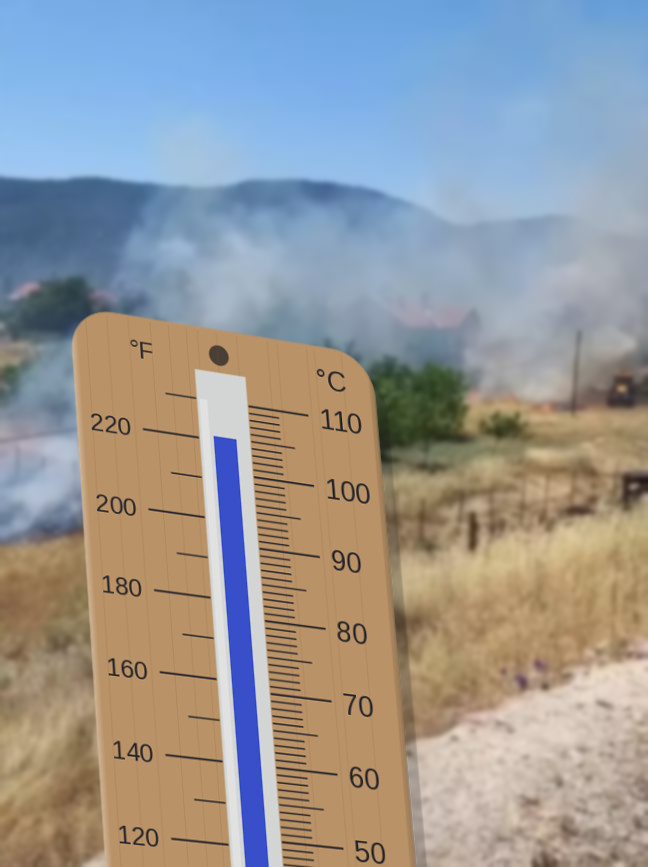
105 °C
